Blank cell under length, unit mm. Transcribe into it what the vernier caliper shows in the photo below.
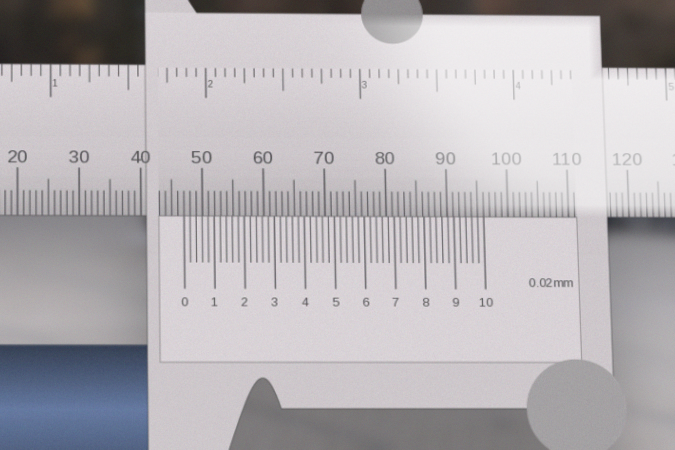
47.0 mm
